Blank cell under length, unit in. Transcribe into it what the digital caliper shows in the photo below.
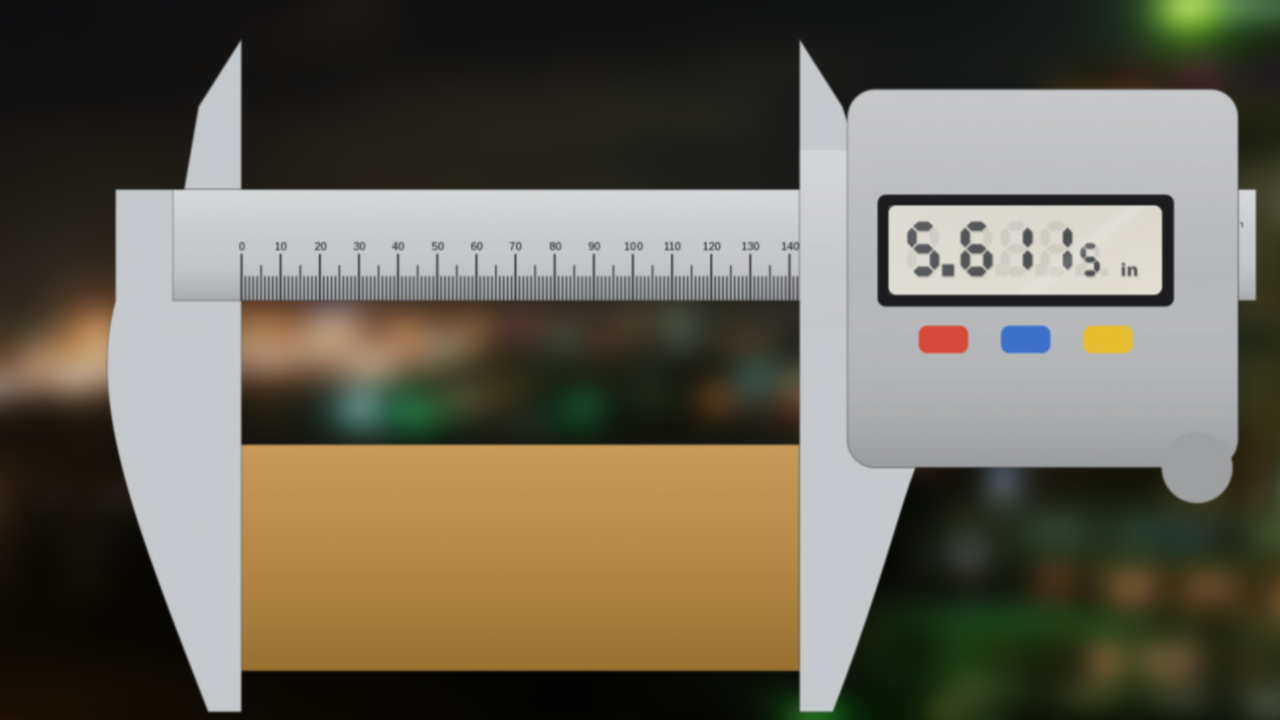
5.6115 in
